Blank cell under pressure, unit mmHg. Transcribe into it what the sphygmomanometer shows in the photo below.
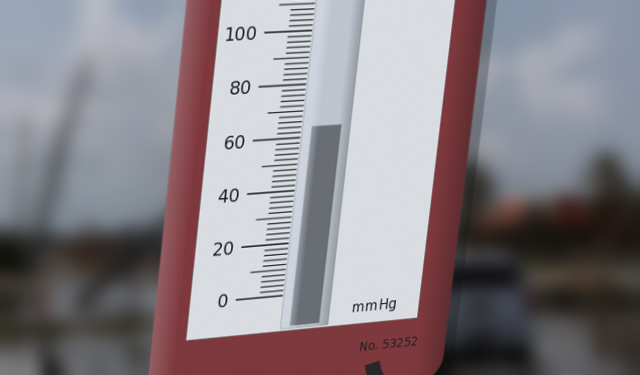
64 mmHg
